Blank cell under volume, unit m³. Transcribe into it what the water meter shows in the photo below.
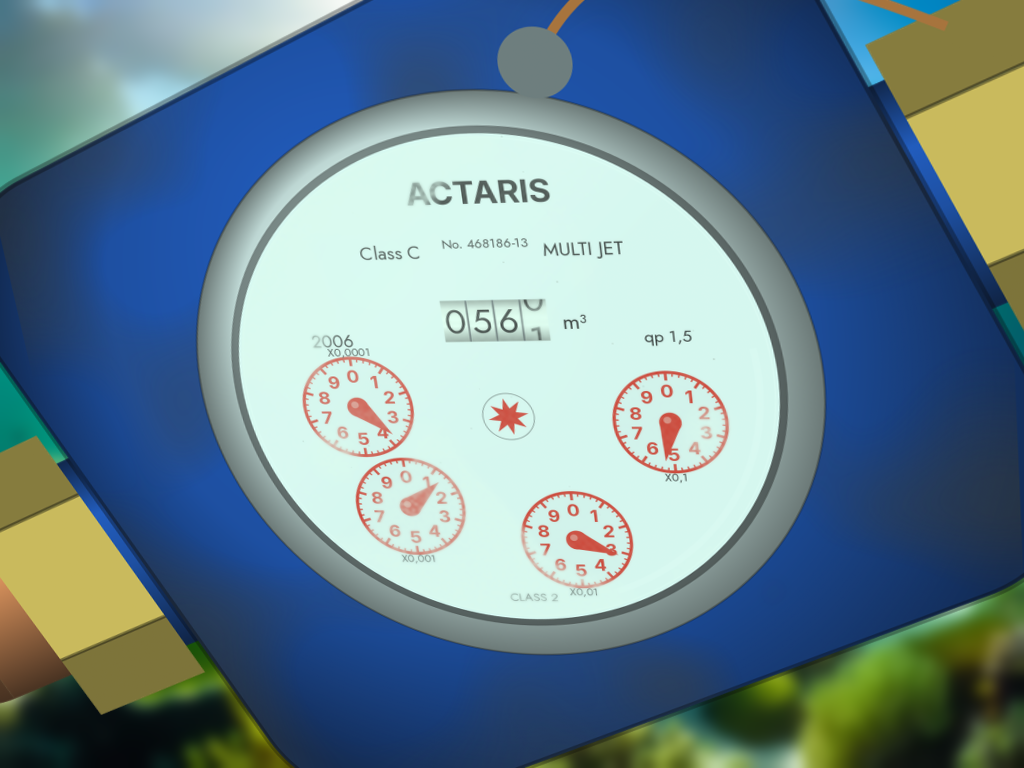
560.5313 m³
